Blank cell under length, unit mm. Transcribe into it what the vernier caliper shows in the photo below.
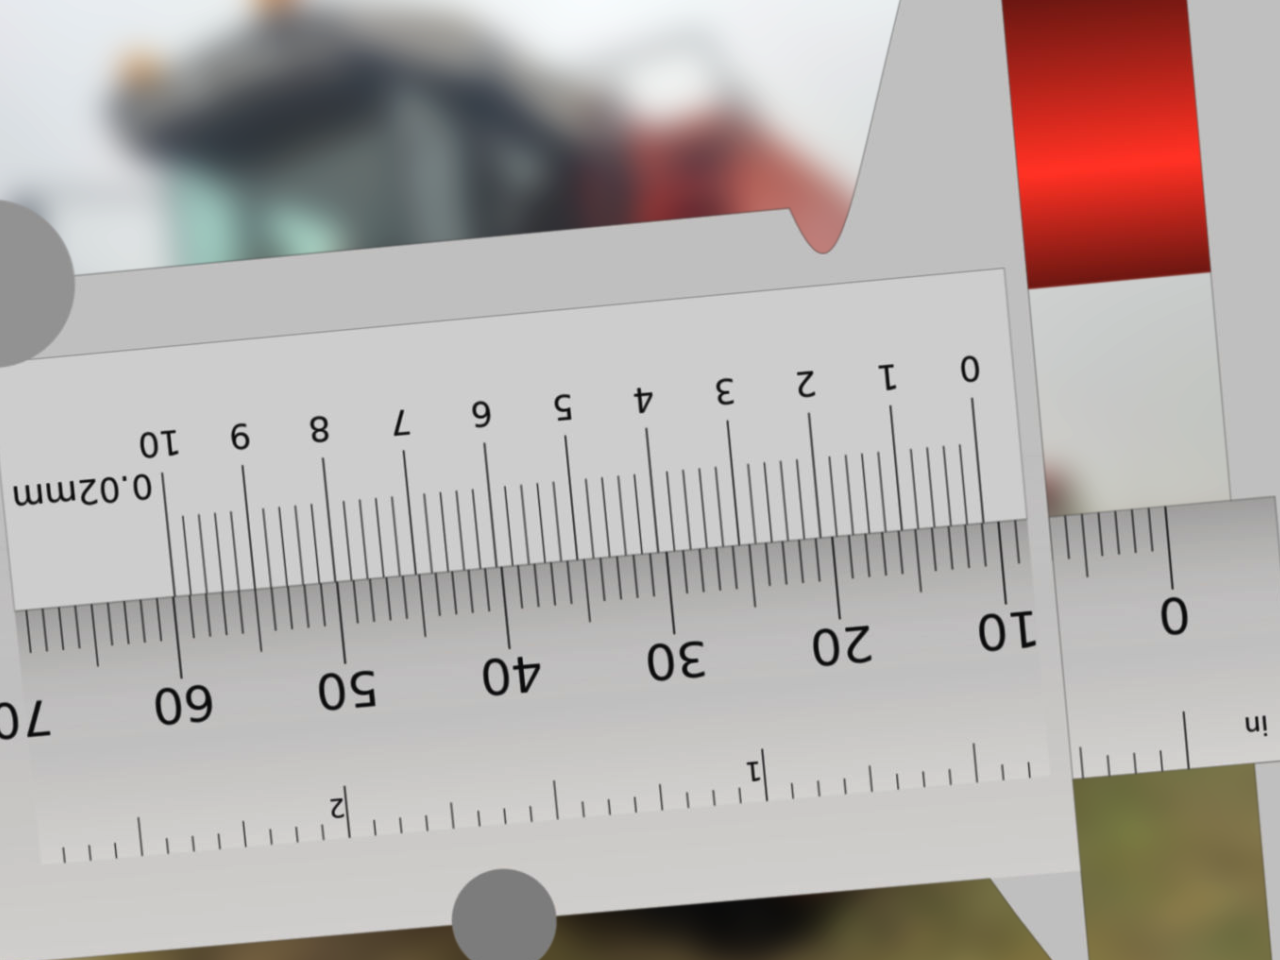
10.9 mm
